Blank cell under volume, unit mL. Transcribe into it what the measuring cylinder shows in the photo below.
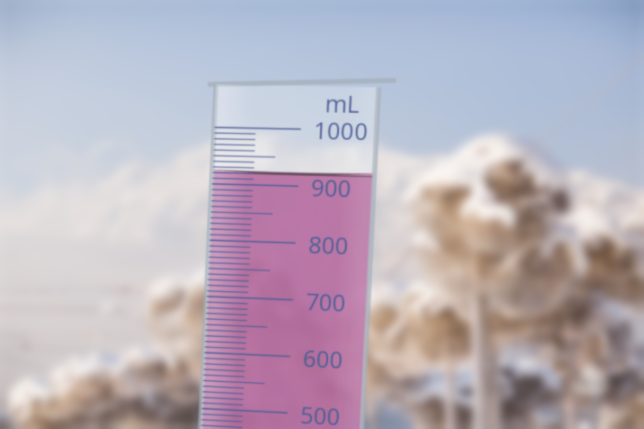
920 mL
